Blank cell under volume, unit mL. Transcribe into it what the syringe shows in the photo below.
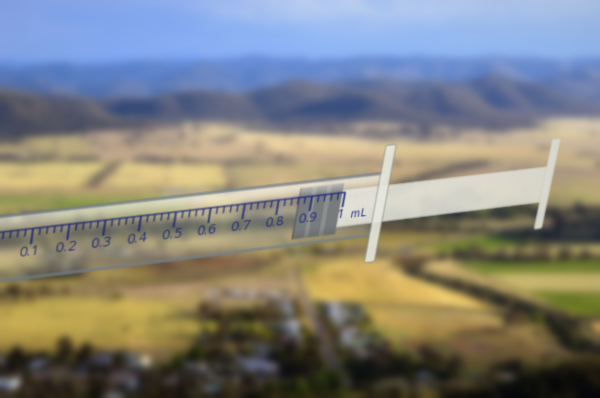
0.86 mL
